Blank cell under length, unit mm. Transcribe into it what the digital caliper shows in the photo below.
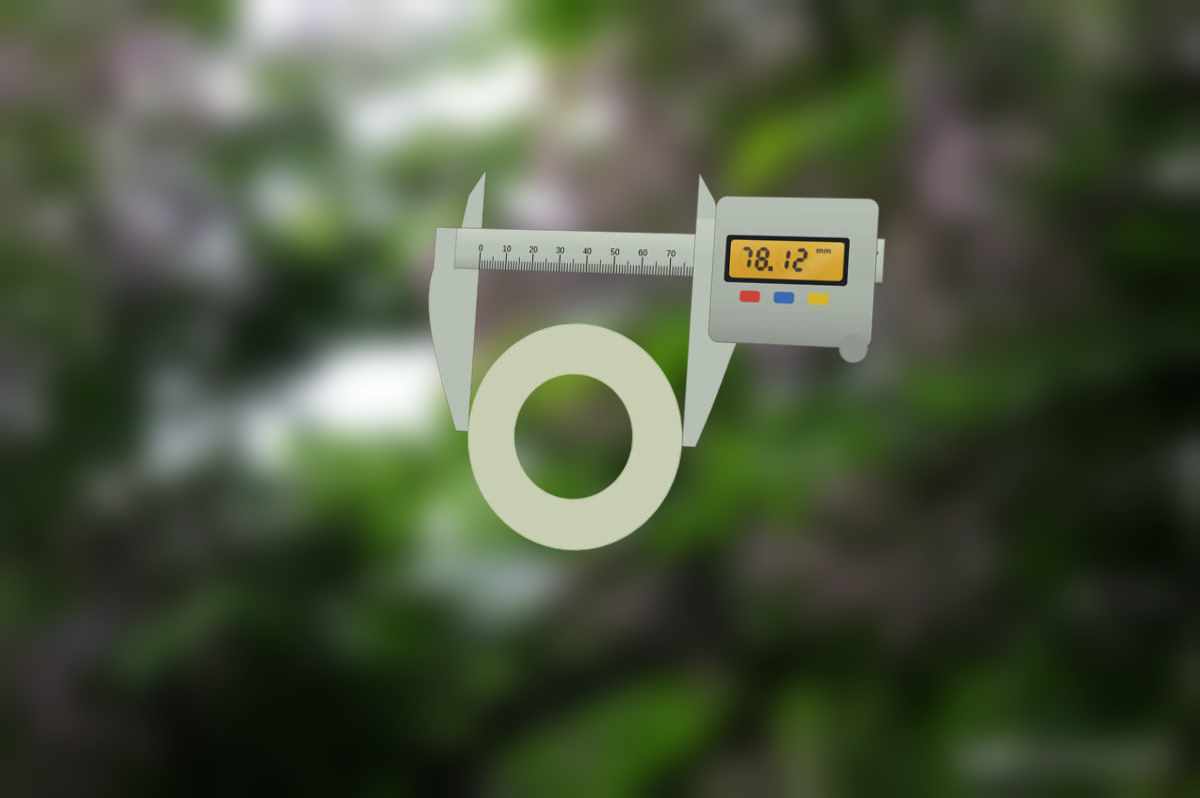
78.12 mm
